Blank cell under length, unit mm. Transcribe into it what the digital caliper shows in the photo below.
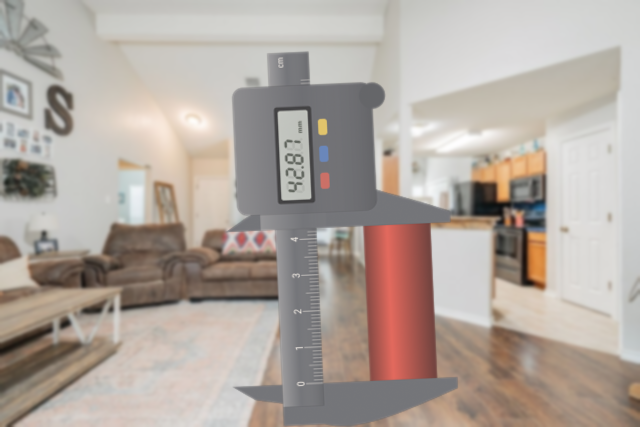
42.87 mm
